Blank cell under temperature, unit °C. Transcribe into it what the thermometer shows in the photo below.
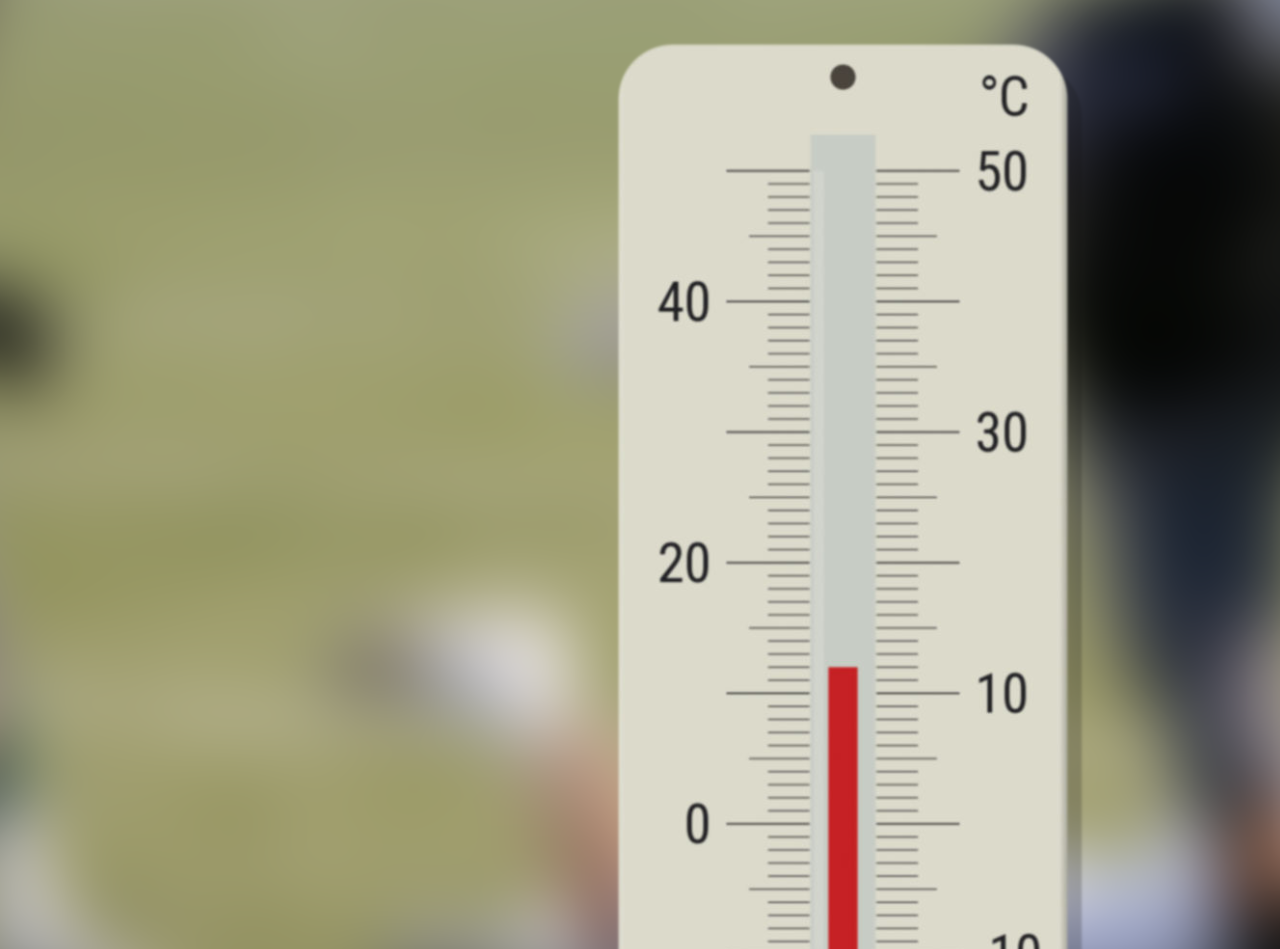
12 °C
